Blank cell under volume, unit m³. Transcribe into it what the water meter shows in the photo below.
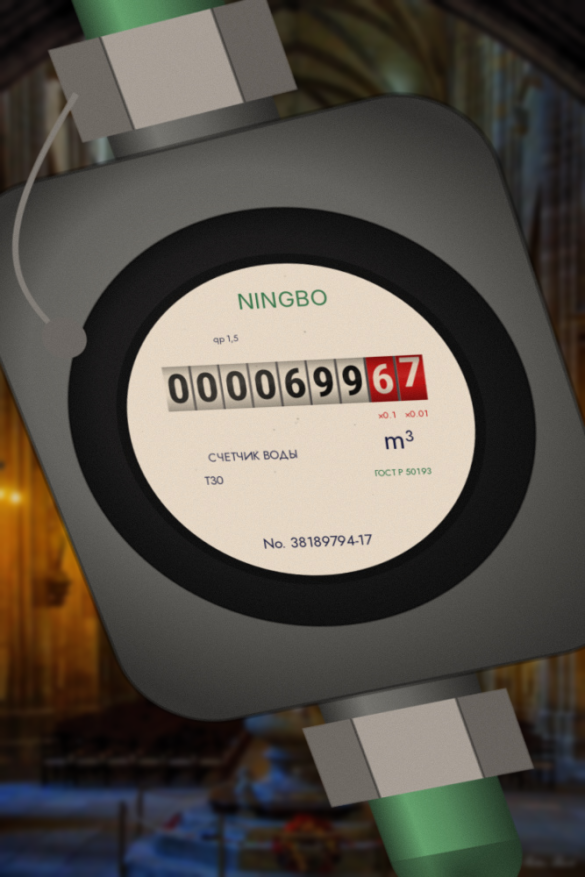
699.67 m³
